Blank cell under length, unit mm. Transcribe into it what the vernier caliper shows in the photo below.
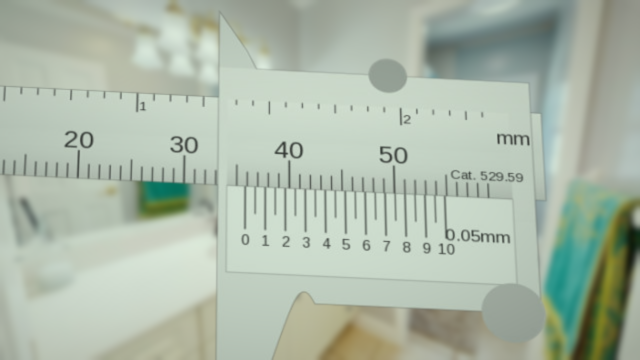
35.8 mm
